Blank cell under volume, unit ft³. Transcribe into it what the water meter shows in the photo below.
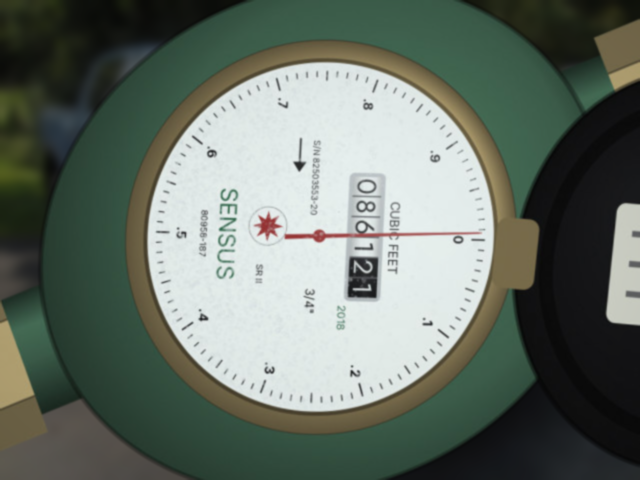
86120.99 ft³
